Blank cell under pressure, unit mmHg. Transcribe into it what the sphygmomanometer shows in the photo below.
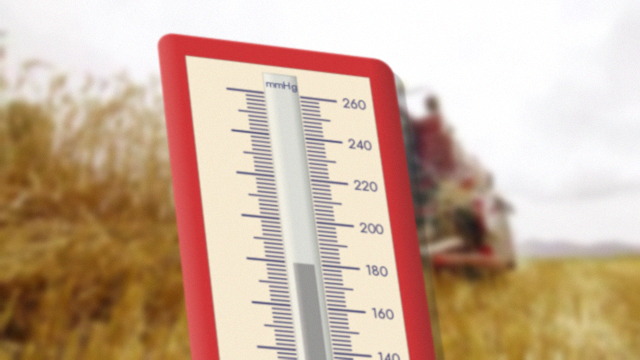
180 mmHg
